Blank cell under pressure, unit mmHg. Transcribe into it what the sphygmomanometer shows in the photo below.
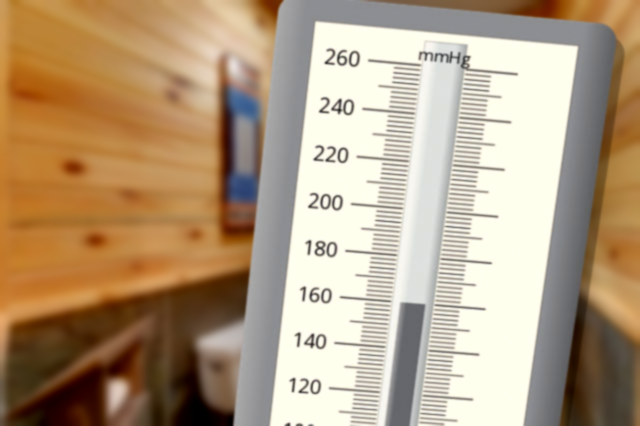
160 mmHg
